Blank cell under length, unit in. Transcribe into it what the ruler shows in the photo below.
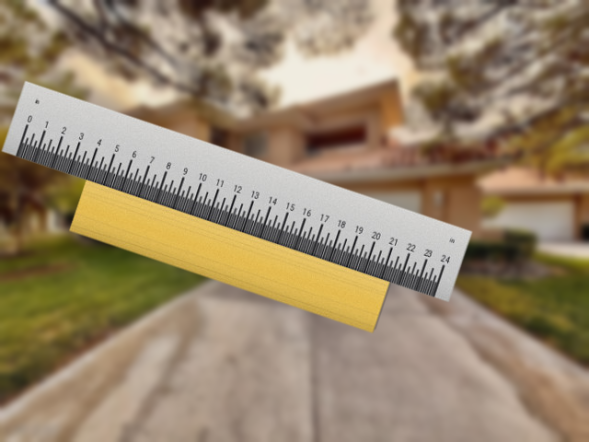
17.5 in
